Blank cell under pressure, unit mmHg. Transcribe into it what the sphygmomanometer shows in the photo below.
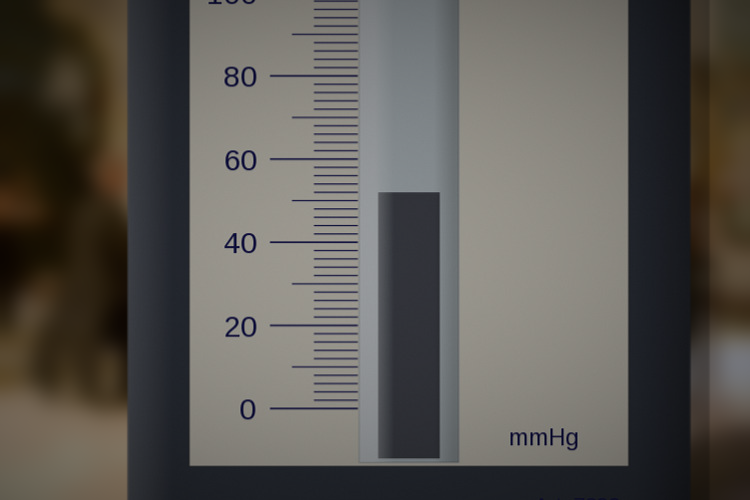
52 mmHg
